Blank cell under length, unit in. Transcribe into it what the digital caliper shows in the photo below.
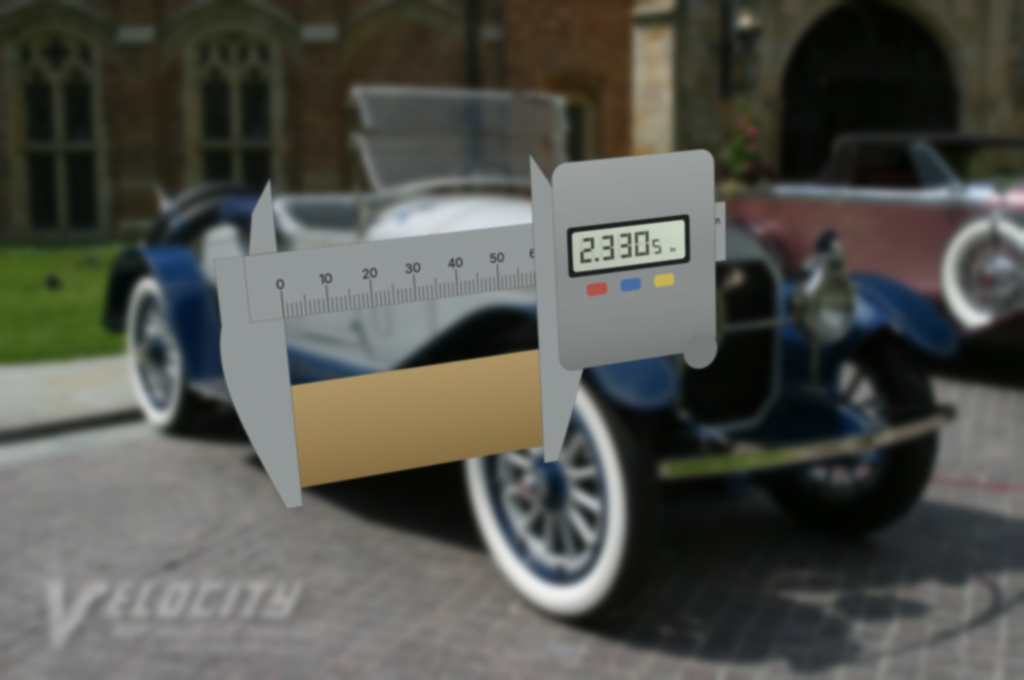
2.3305 in
